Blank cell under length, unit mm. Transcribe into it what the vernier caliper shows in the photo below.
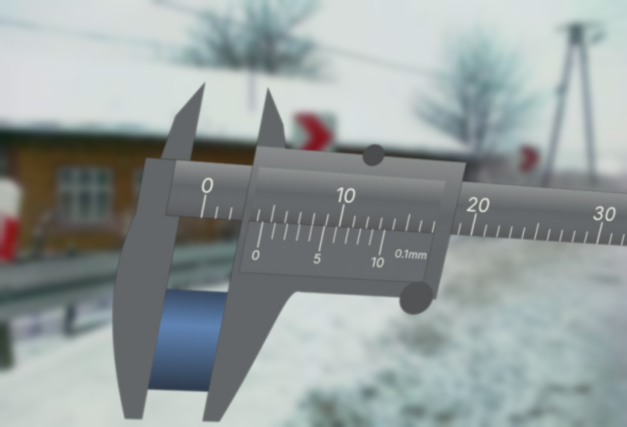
4.4 mm
